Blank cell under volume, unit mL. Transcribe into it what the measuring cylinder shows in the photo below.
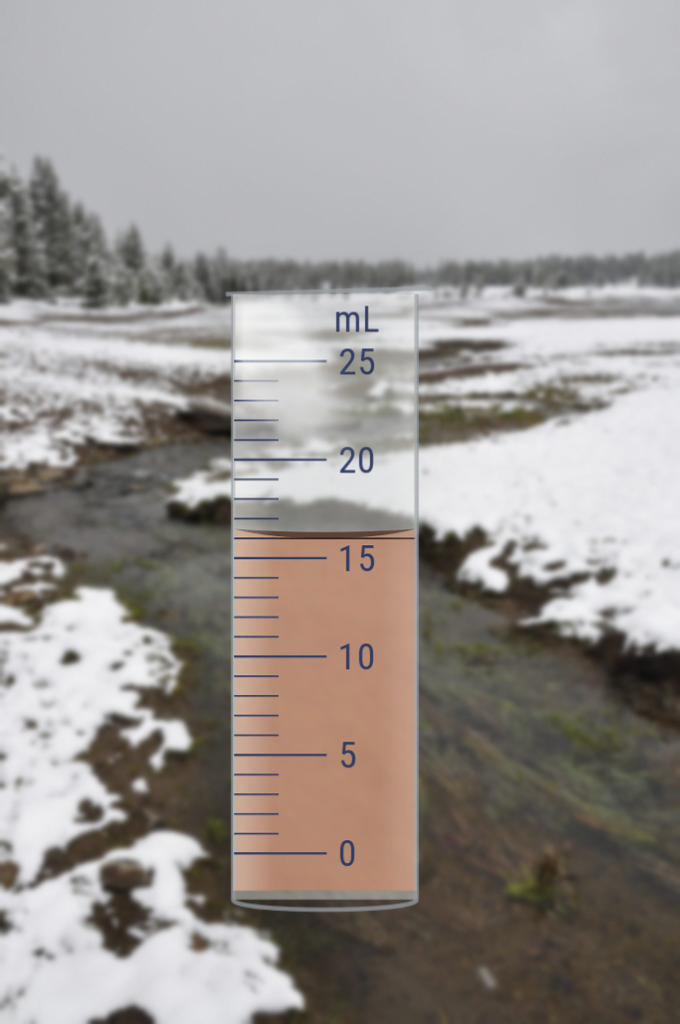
16 mL
